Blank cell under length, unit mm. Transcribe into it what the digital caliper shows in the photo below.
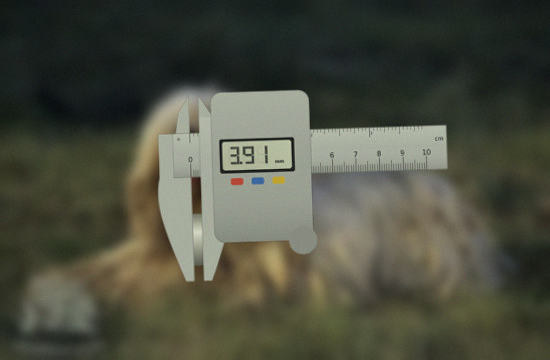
3.91 mm
